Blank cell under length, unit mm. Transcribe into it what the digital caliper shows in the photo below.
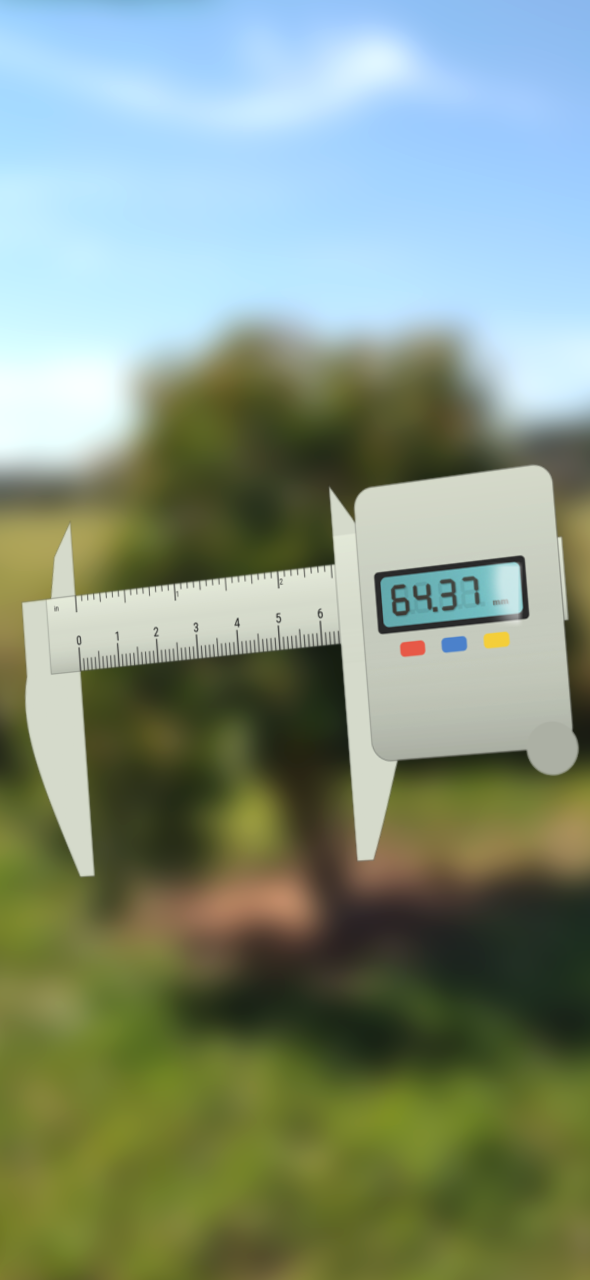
64.37 mm
